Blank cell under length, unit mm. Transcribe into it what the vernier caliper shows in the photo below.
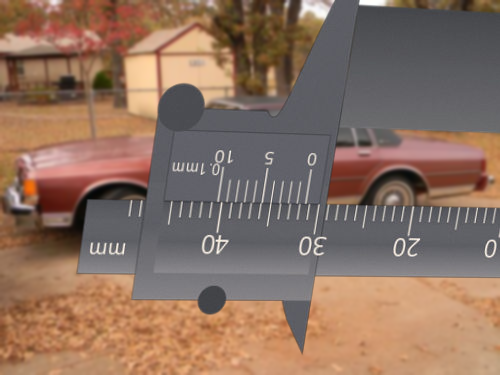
31.4 mm
